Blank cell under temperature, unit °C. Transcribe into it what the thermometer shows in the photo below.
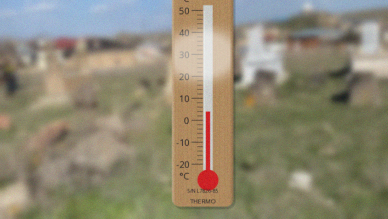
4 °C
